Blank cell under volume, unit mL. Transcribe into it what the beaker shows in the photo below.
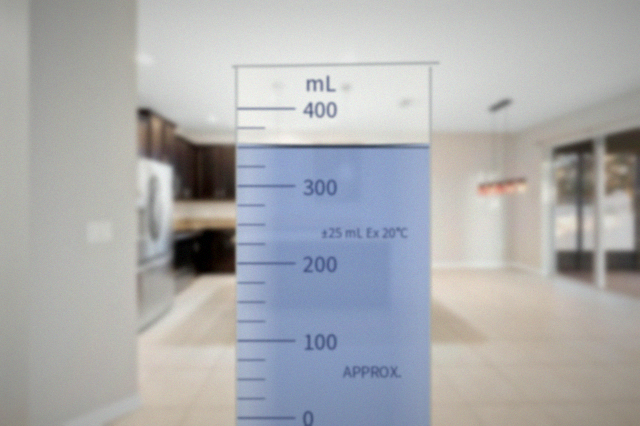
350 mL
